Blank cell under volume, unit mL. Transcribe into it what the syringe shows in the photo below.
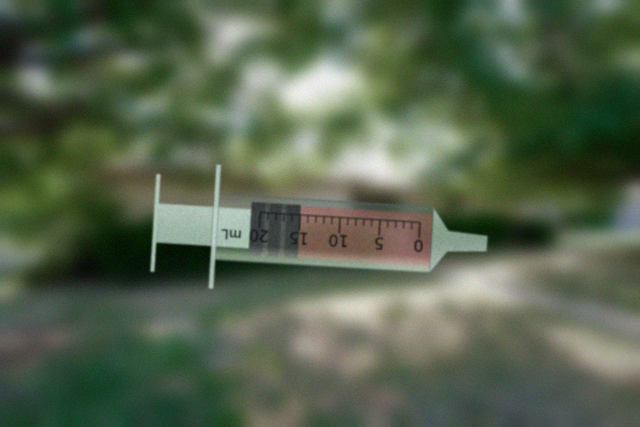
15 mL
